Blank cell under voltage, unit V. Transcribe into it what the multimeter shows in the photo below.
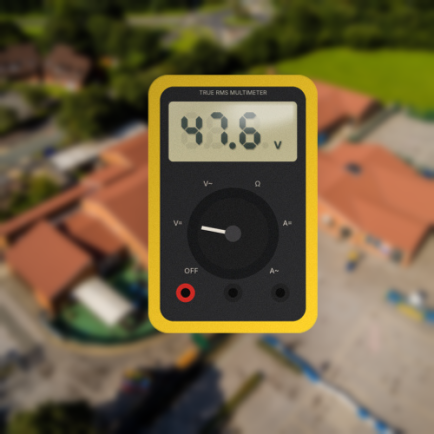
47.6 V
